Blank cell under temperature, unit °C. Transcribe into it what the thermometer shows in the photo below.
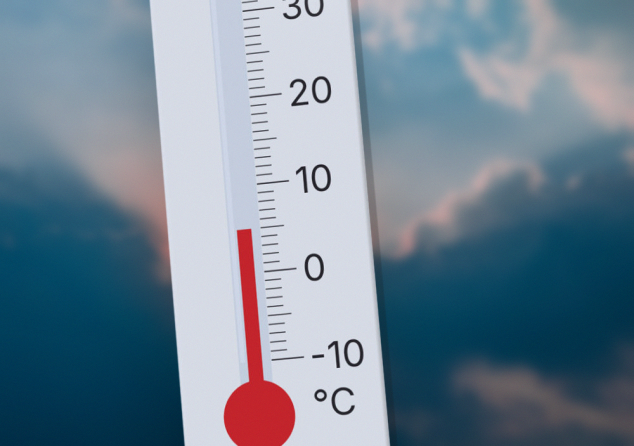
5 °C
